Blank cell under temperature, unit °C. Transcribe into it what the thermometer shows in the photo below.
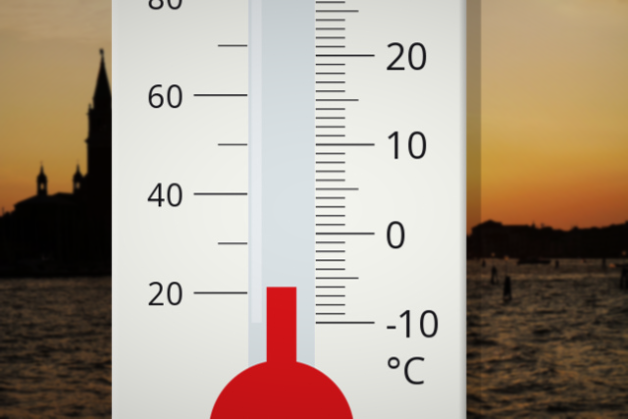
-6 °C
